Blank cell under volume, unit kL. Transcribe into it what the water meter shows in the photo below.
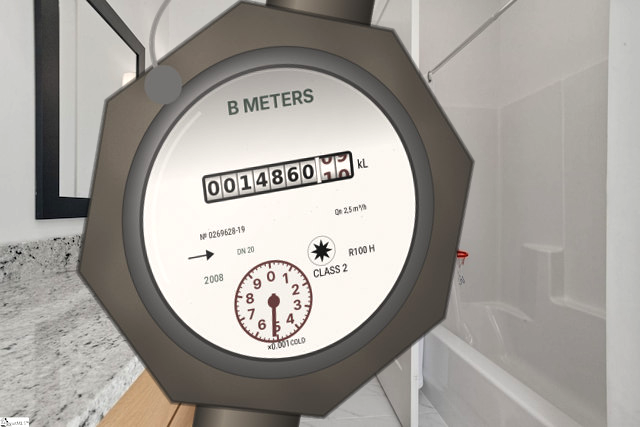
14860.095 kL
